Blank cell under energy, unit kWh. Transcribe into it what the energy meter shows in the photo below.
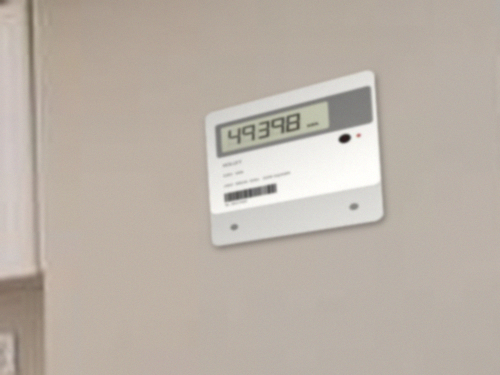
49398 kWh
